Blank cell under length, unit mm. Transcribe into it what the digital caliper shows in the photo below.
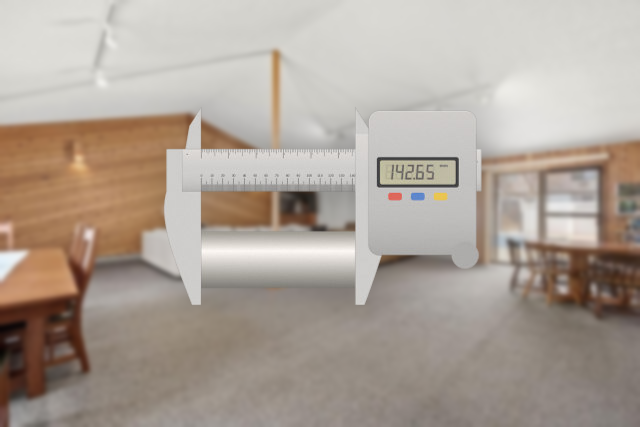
142.65 mm
